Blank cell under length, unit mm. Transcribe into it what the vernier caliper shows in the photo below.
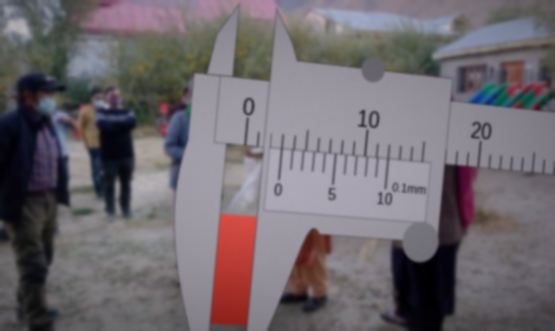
3.0 mm
